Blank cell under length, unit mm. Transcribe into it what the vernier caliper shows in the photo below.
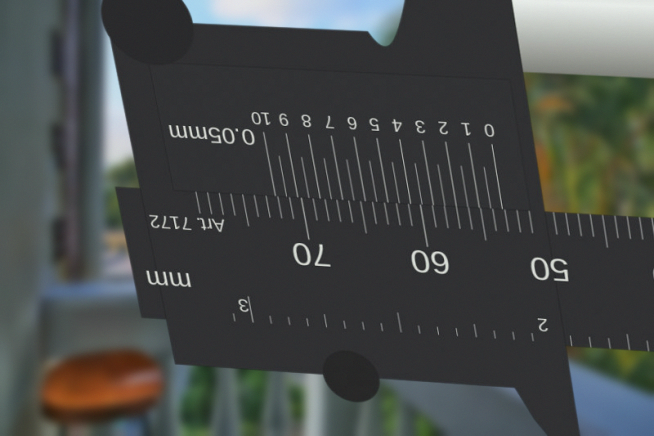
53.2 mm
